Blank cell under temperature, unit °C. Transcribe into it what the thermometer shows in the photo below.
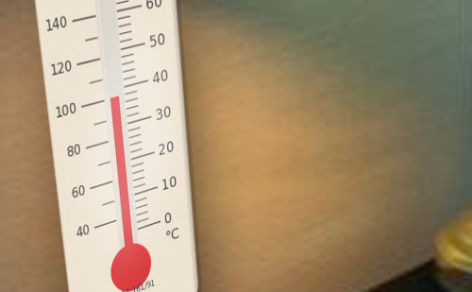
38 °C
